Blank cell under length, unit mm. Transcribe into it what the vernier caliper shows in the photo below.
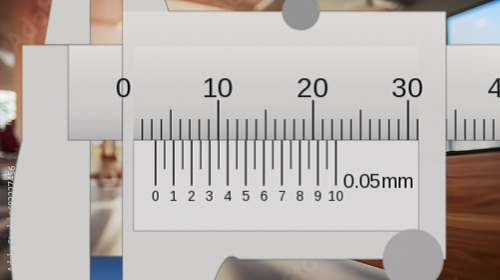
3.4 mm
